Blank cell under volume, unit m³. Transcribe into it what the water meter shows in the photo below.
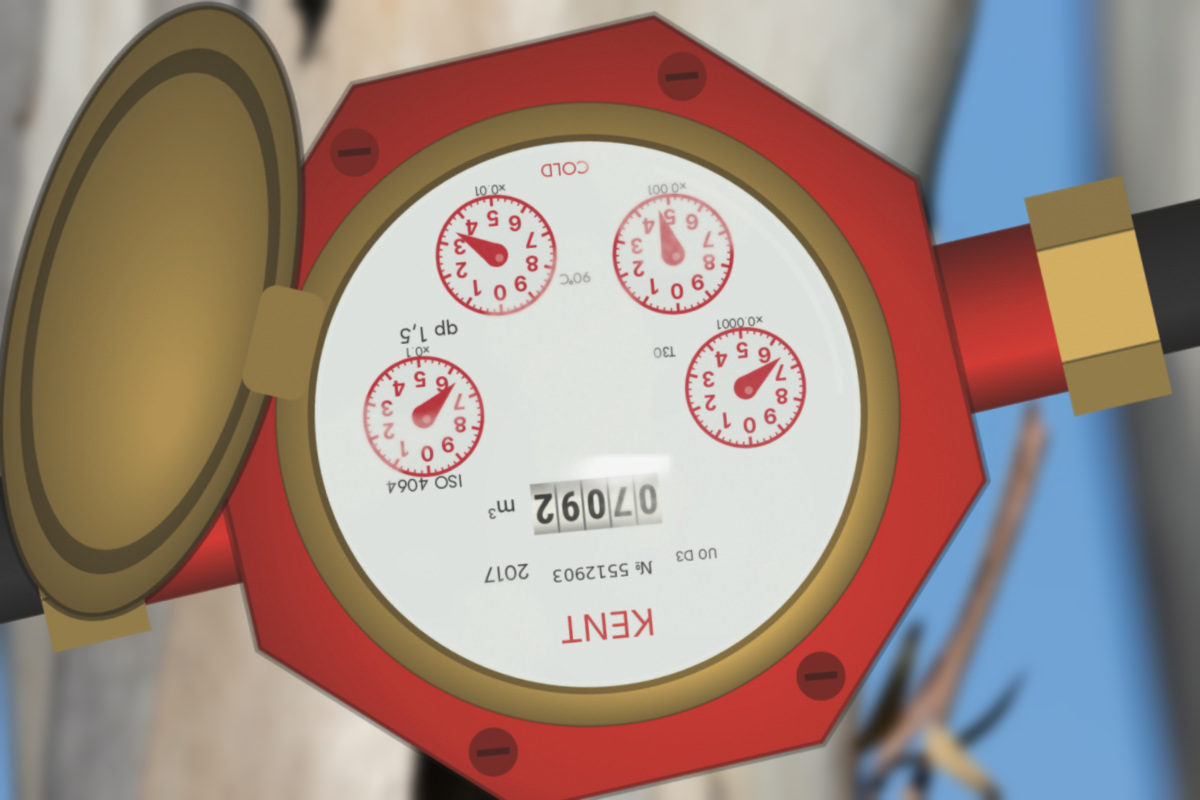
7092.6346 m³
